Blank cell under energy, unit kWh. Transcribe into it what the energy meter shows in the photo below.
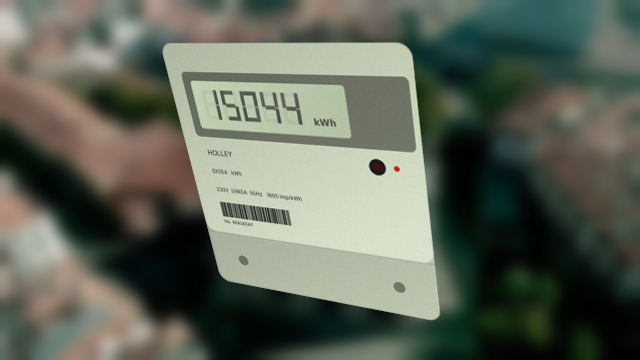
15044 kWh
